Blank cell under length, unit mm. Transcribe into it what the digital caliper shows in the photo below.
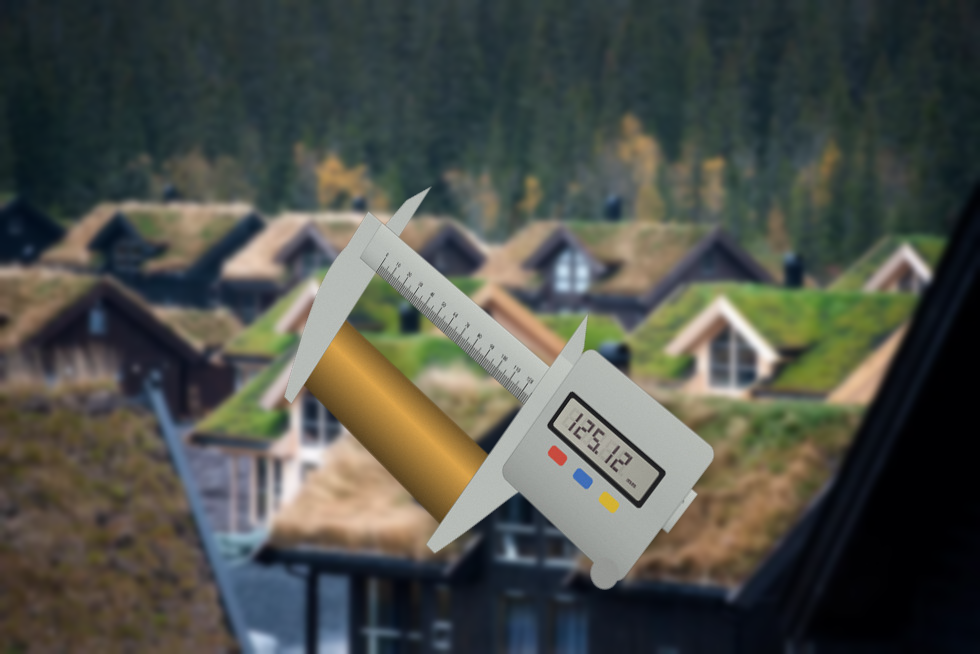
125.12 mm
